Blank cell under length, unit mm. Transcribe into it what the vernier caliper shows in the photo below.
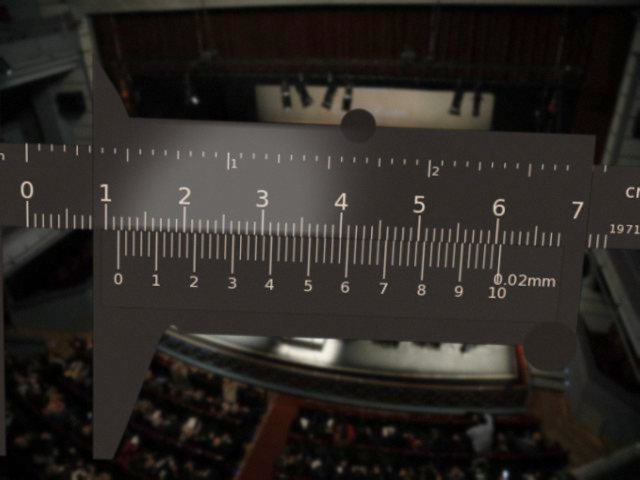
11.6 mm
